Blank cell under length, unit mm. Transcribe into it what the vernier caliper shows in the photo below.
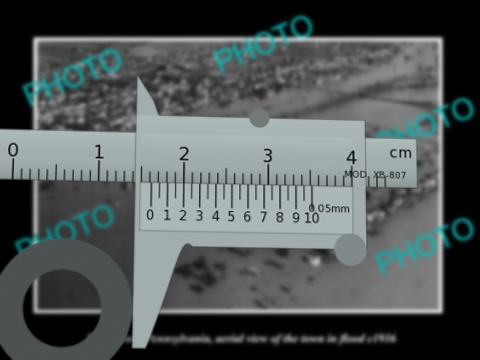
16.2 mm
